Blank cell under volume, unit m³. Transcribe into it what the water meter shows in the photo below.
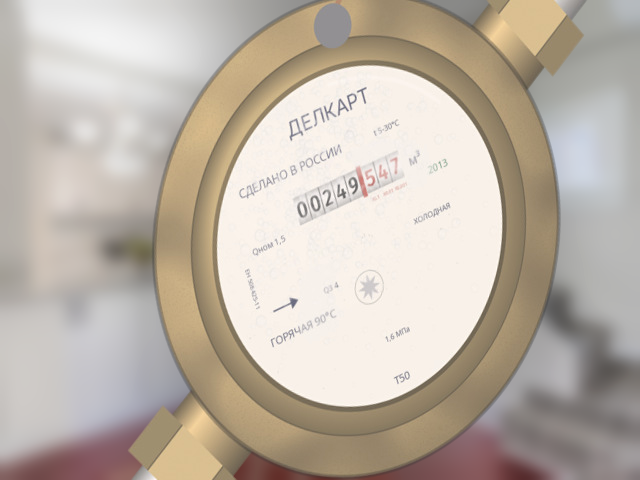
249.547 m³
